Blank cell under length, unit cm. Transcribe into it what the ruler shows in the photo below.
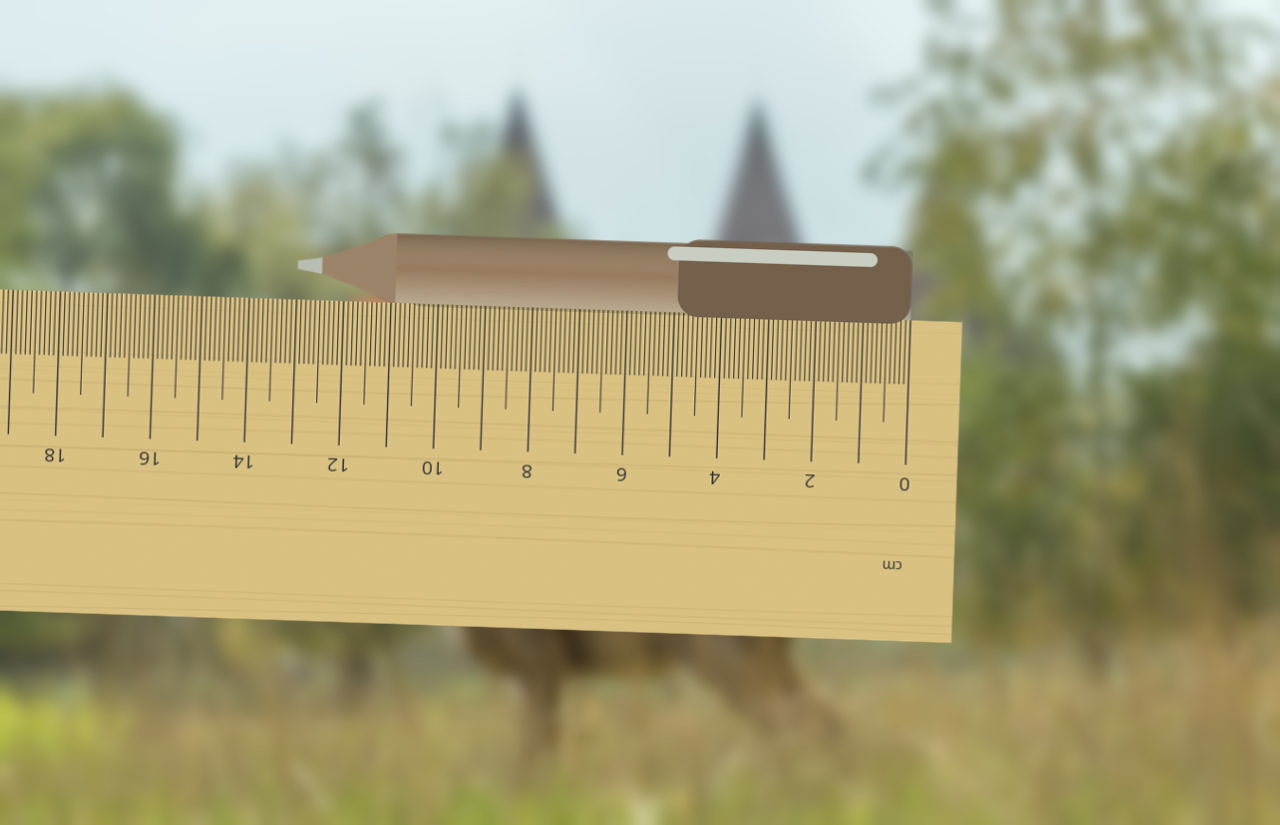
13 cm
